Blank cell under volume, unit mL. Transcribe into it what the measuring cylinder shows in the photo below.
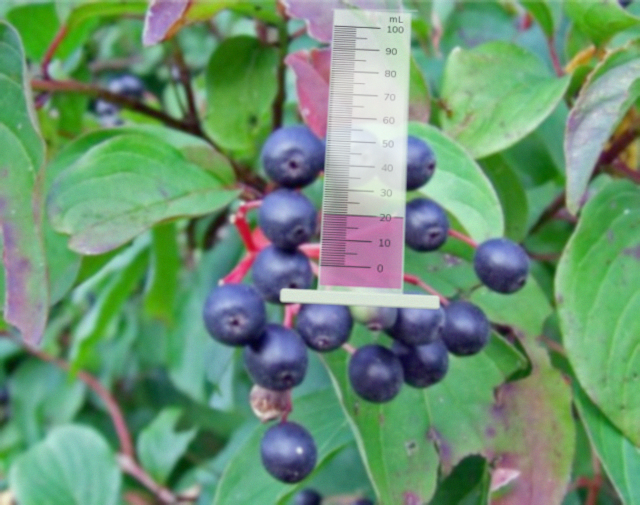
20 mL
